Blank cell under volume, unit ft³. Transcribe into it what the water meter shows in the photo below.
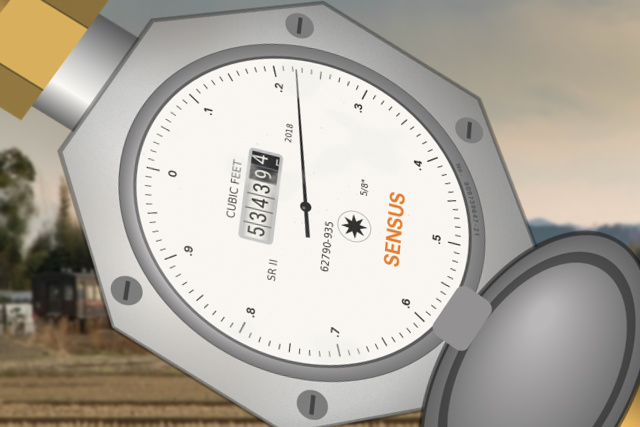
534394.22 ft³
